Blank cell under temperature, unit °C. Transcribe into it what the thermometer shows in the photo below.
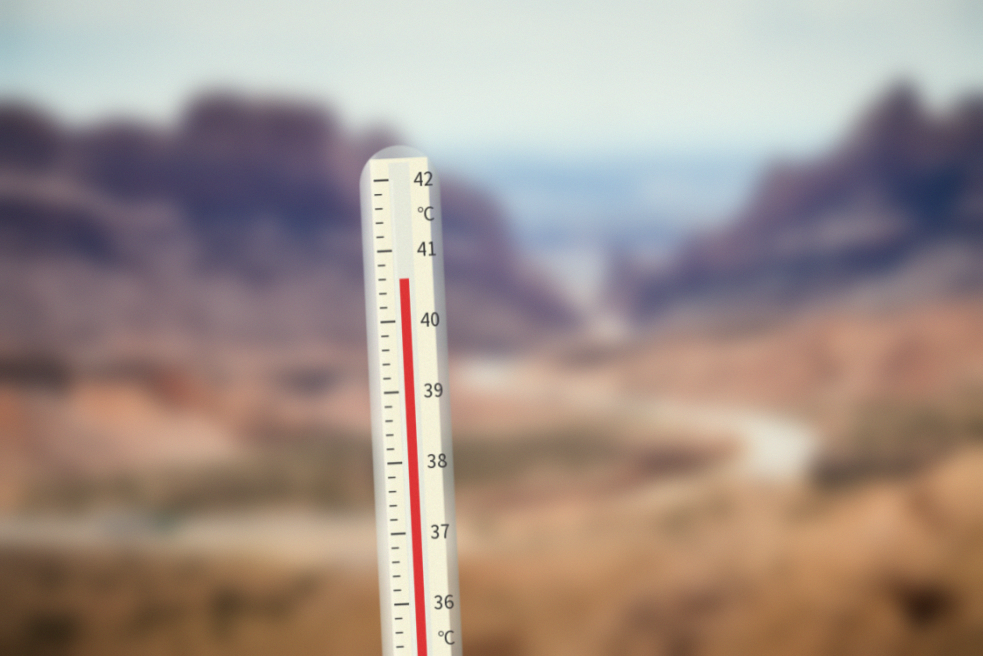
40.6 °C
